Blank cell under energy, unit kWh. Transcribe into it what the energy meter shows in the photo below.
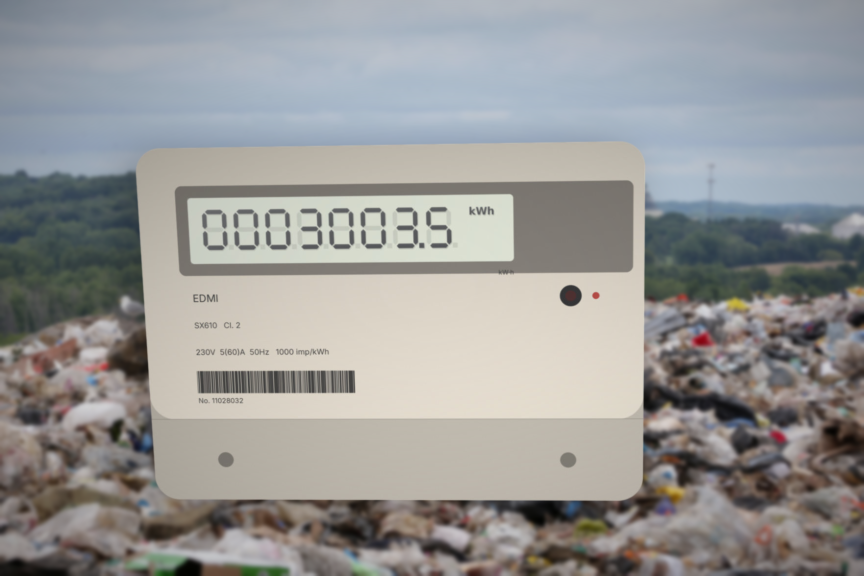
3003.5 kWh
